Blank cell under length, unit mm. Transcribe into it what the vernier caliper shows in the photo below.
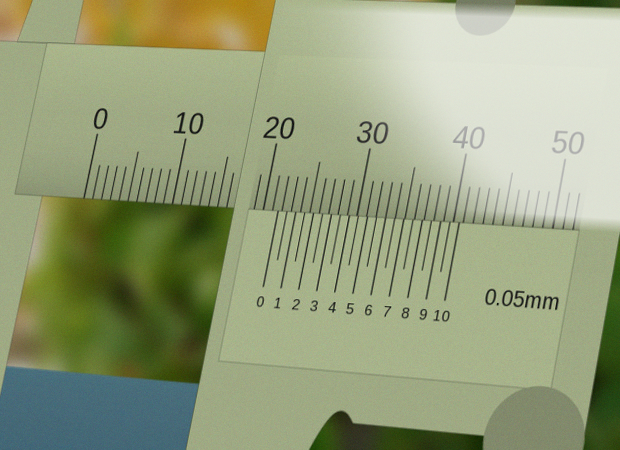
21.6 mm
